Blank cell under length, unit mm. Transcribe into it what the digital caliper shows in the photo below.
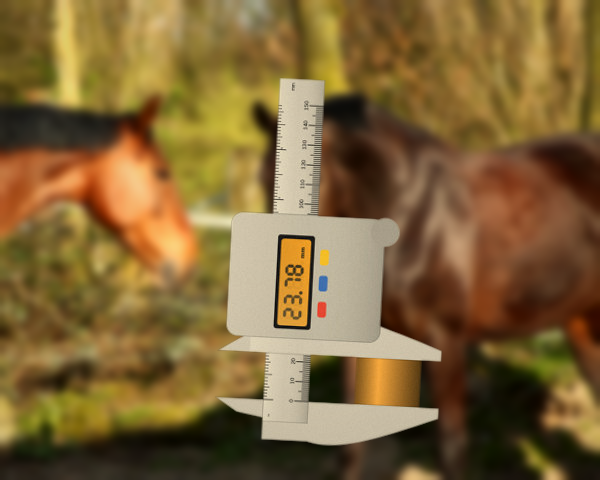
23.78 mm
